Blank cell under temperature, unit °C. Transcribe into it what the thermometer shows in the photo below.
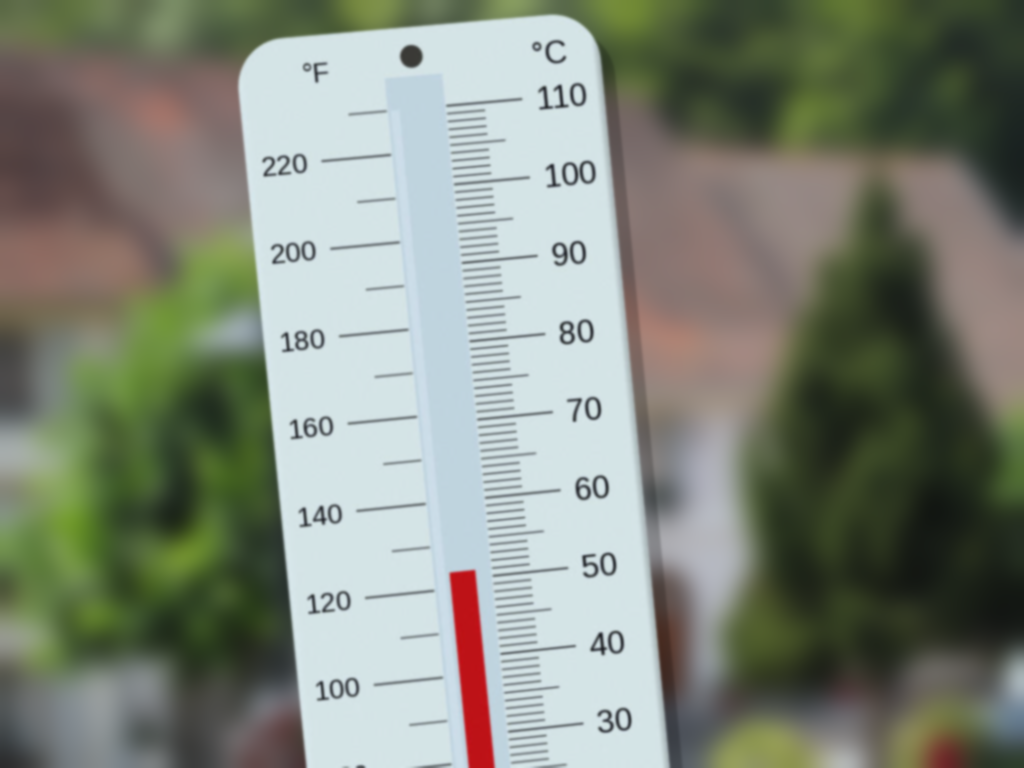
51 °C
